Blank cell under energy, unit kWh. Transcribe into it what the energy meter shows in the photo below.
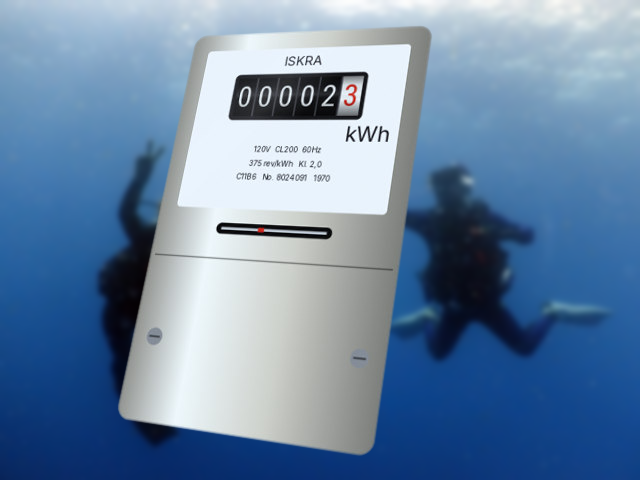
2.3 kWh
